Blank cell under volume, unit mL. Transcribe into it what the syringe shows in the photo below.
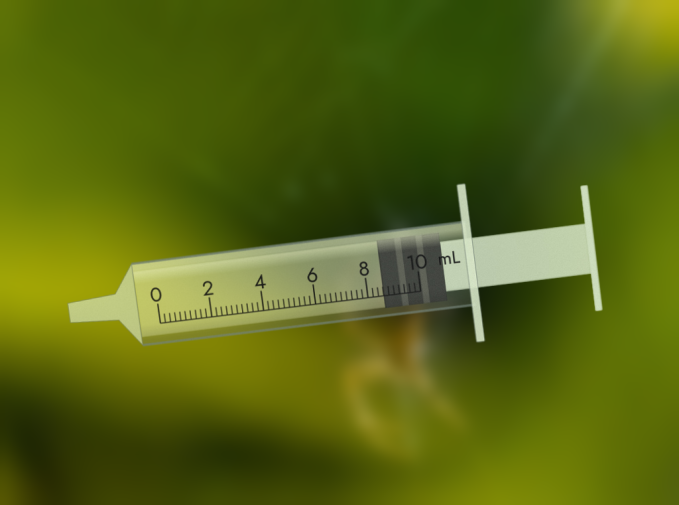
8.6 mL
